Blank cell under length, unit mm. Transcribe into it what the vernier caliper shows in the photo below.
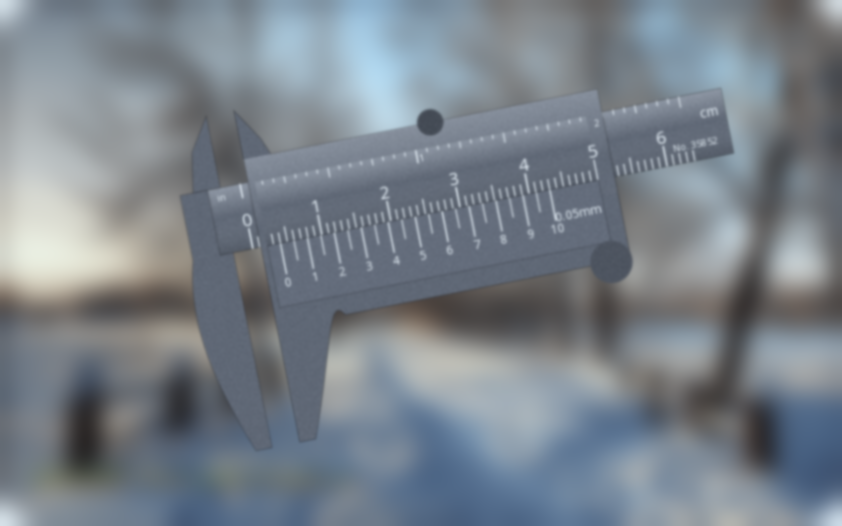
4.0 mm
